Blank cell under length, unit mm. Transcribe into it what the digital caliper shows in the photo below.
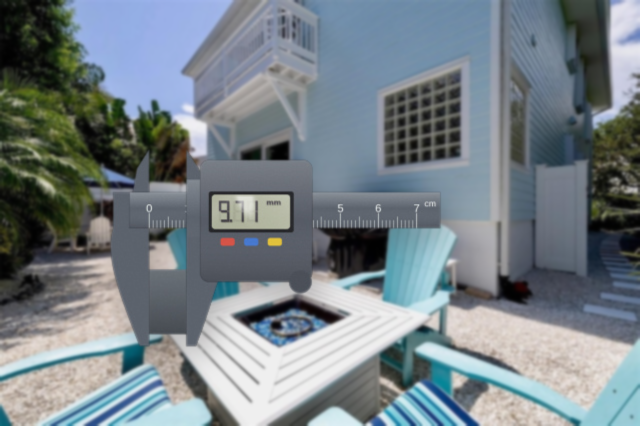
9.71 mm
